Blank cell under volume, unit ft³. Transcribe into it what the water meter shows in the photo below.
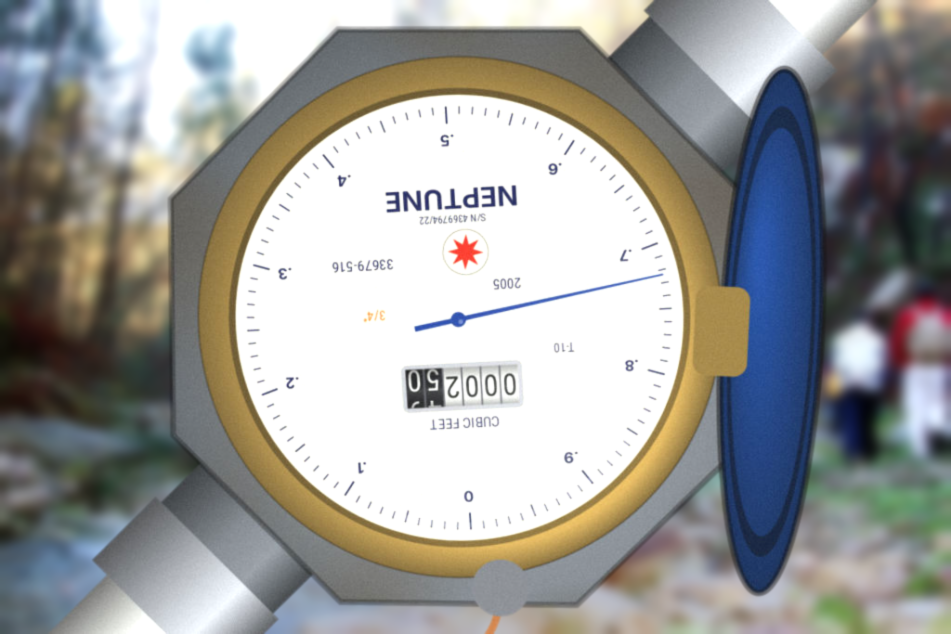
249.72 ft³
